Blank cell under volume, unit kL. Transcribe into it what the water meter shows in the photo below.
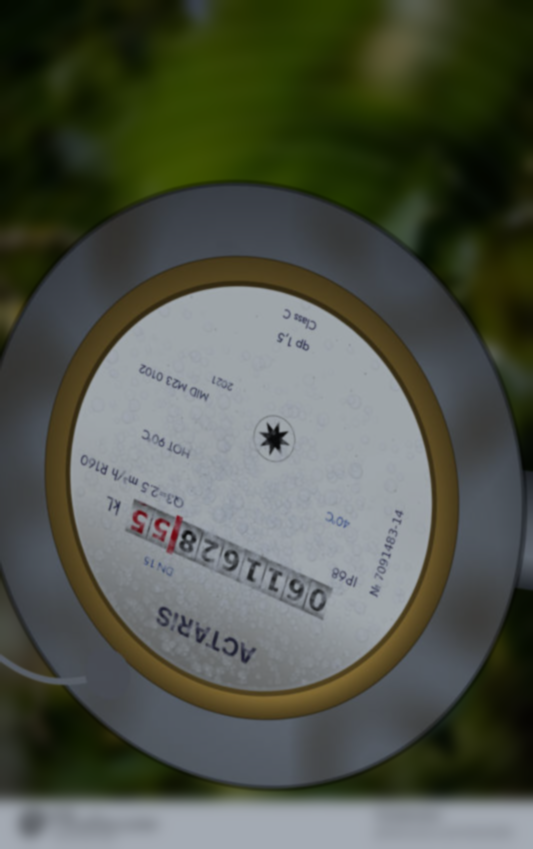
611628.55 kL
